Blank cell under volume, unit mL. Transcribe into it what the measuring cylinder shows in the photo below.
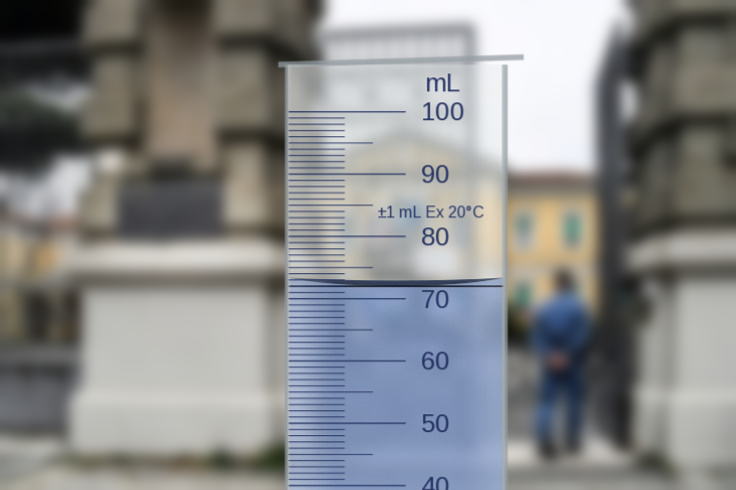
72 mL
